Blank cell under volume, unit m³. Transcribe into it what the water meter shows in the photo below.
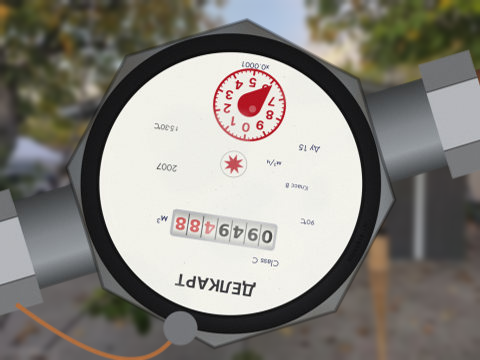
949.4886 m³
